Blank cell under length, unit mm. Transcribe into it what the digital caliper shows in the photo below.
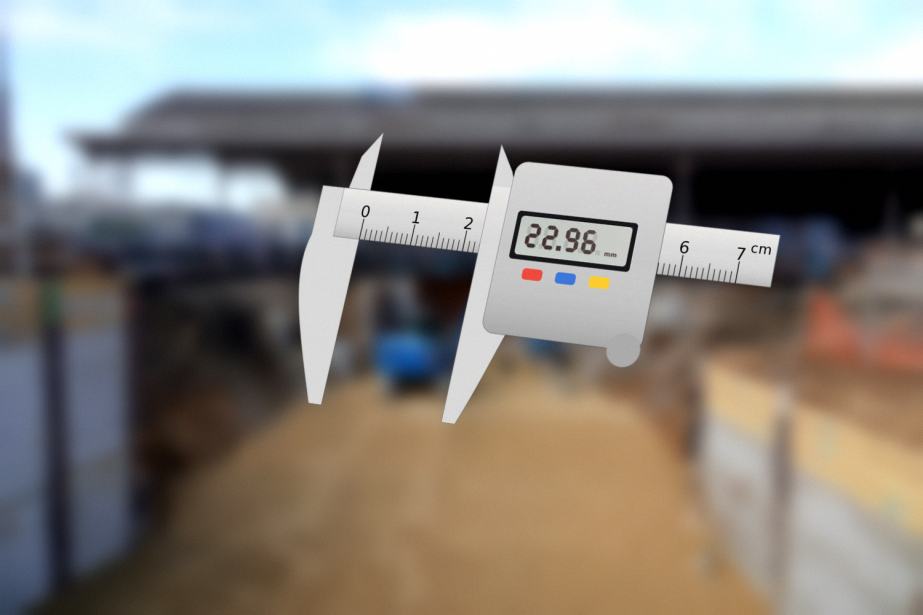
22.96 mm
